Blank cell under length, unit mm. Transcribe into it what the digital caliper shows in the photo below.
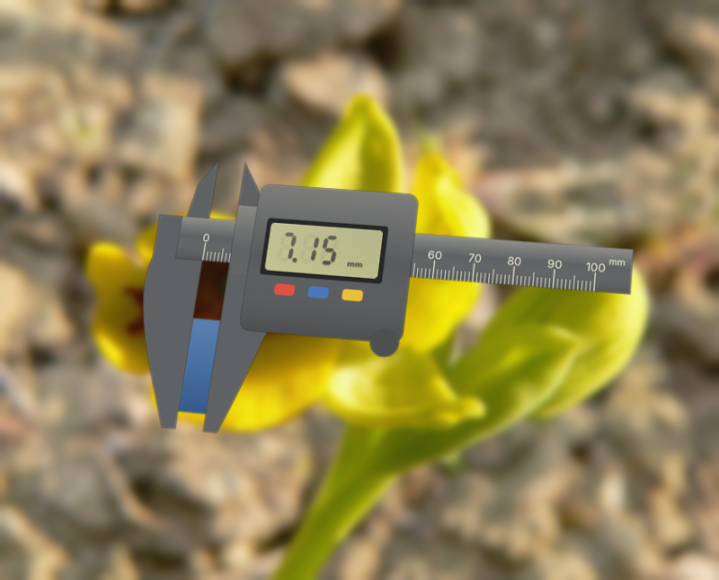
7.15 mm
